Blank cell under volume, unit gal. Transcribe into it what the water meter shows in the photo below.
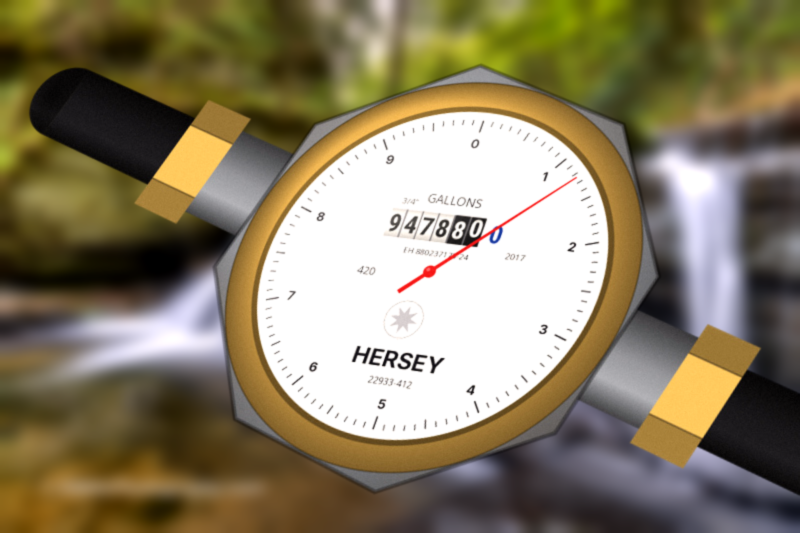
9478801.2 gal
